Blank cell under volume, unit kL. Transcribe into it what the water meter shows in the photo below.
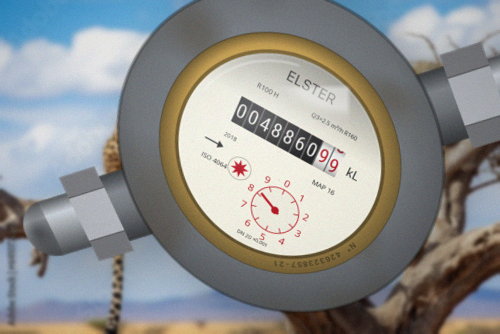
48860.988 kL
